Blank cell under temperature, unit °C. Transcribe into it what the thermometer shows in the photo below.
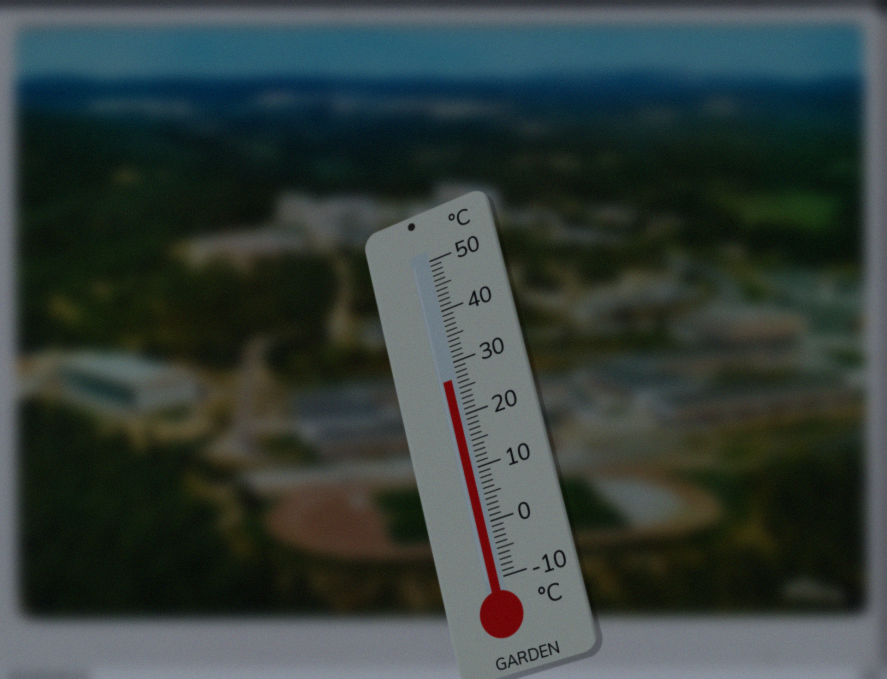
27 °C
